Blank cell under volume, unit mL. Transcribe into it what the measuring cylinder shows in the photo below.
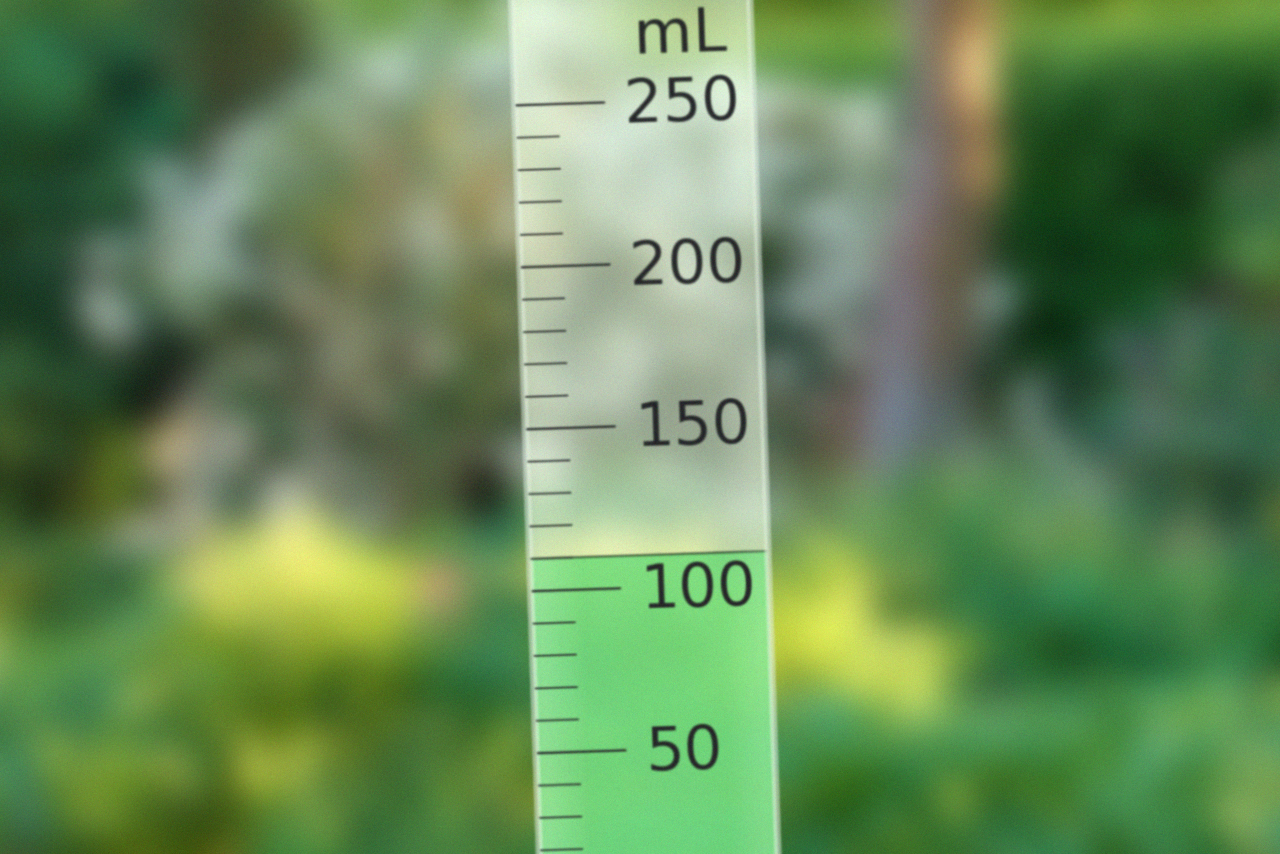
110 mL
